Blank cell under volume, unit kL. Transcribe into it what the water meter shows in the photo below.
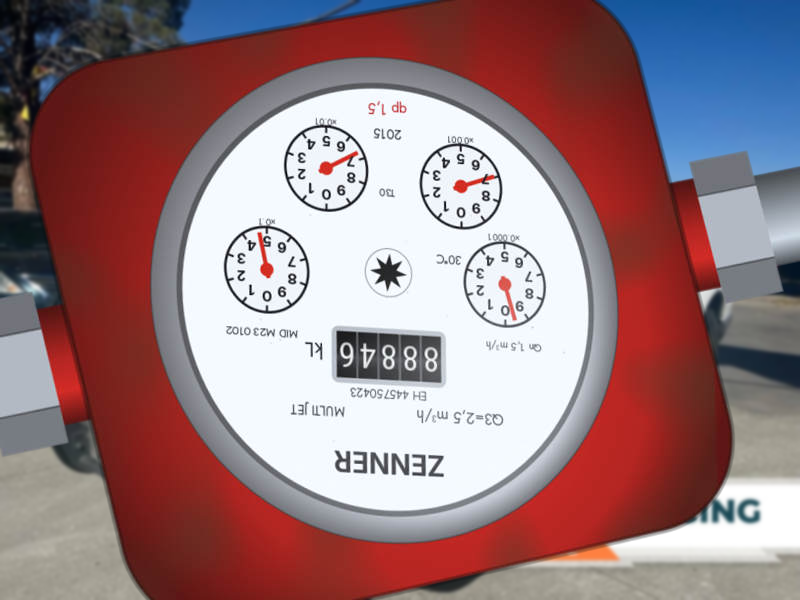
88846.4669 kL
